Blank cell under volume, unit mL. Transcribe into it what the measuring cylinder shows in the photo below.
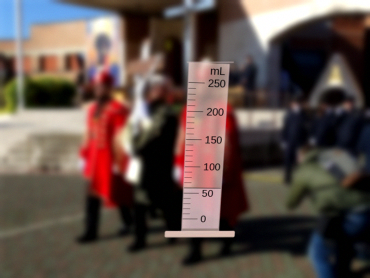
60 mL
